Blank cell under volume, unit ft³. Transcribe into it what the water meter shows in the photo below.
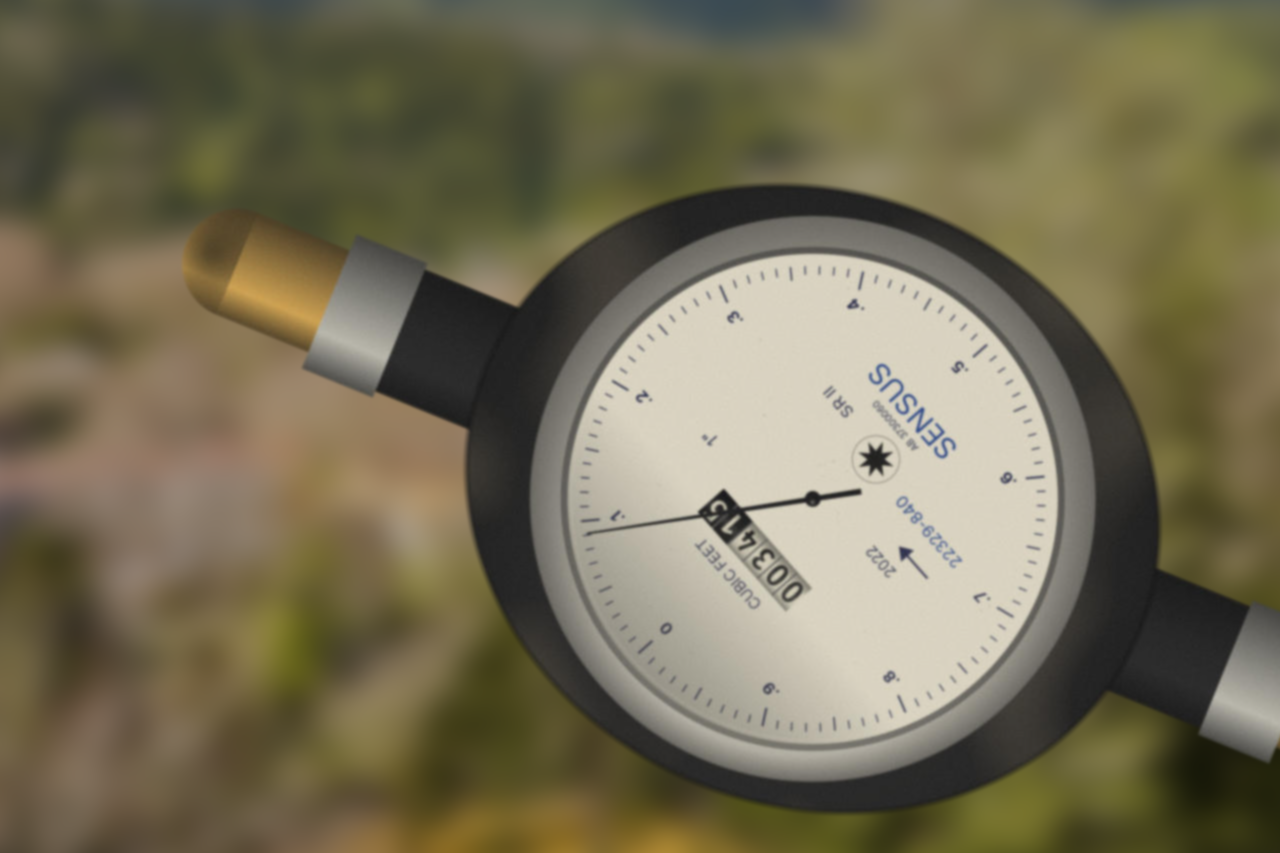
3415.09 ft³
